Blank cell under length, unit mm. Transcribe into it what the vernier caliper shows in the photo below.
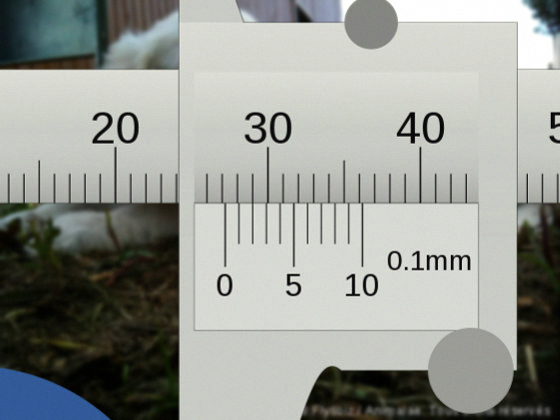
27.2 mm
